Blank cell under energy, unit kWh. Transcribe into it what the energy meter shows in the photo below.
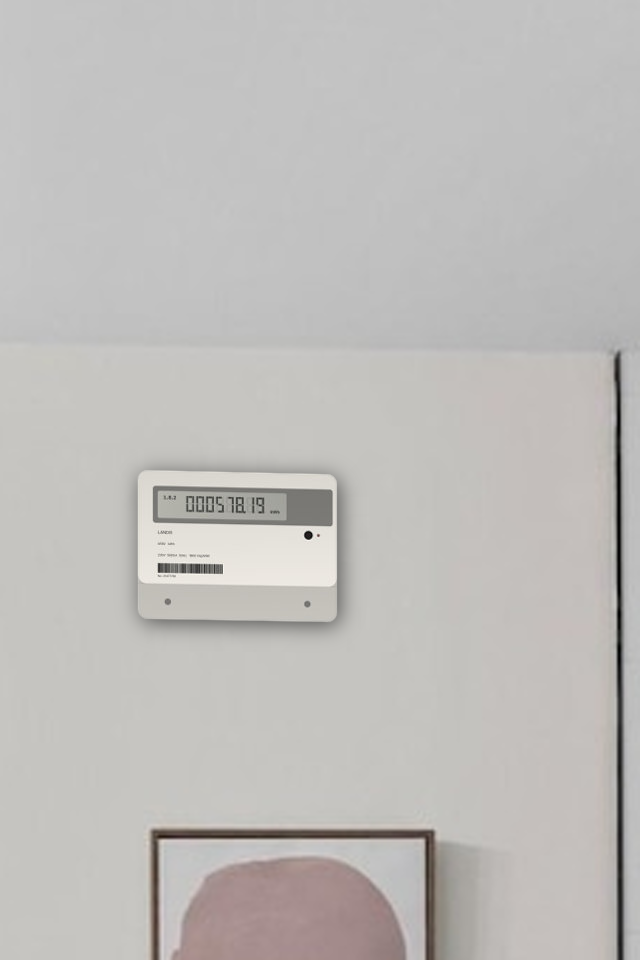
578.19 kWh
